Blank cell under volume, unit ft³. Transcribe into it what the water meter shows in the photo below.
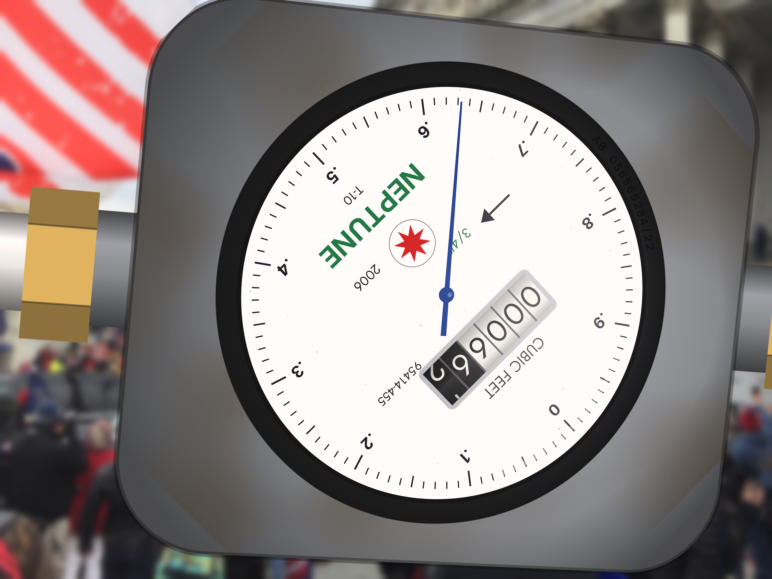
661.63 ft³
